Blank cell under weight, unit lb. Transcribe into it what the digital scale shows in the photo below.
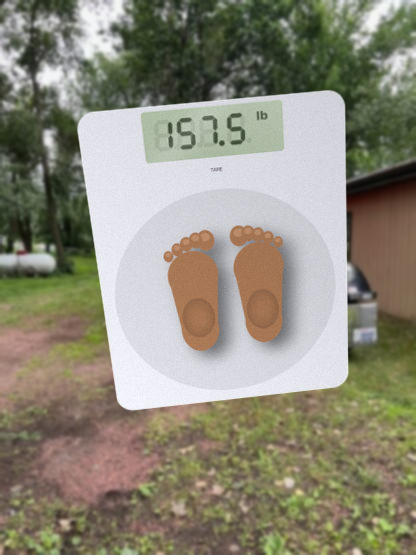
157.5 lb
